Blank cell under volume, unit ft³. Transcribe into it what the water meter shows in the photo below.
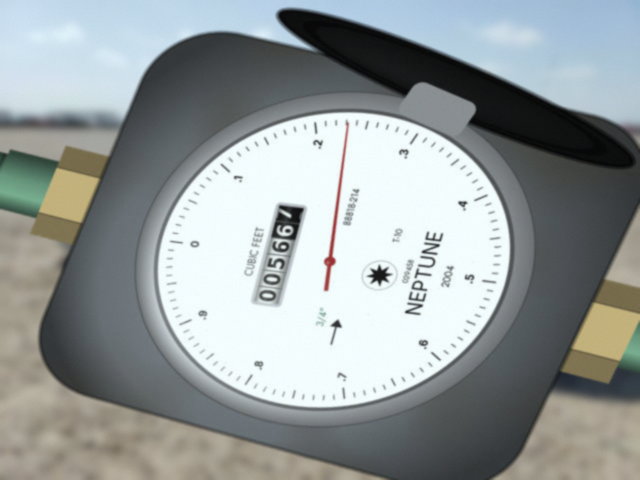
5667.23 ft³
